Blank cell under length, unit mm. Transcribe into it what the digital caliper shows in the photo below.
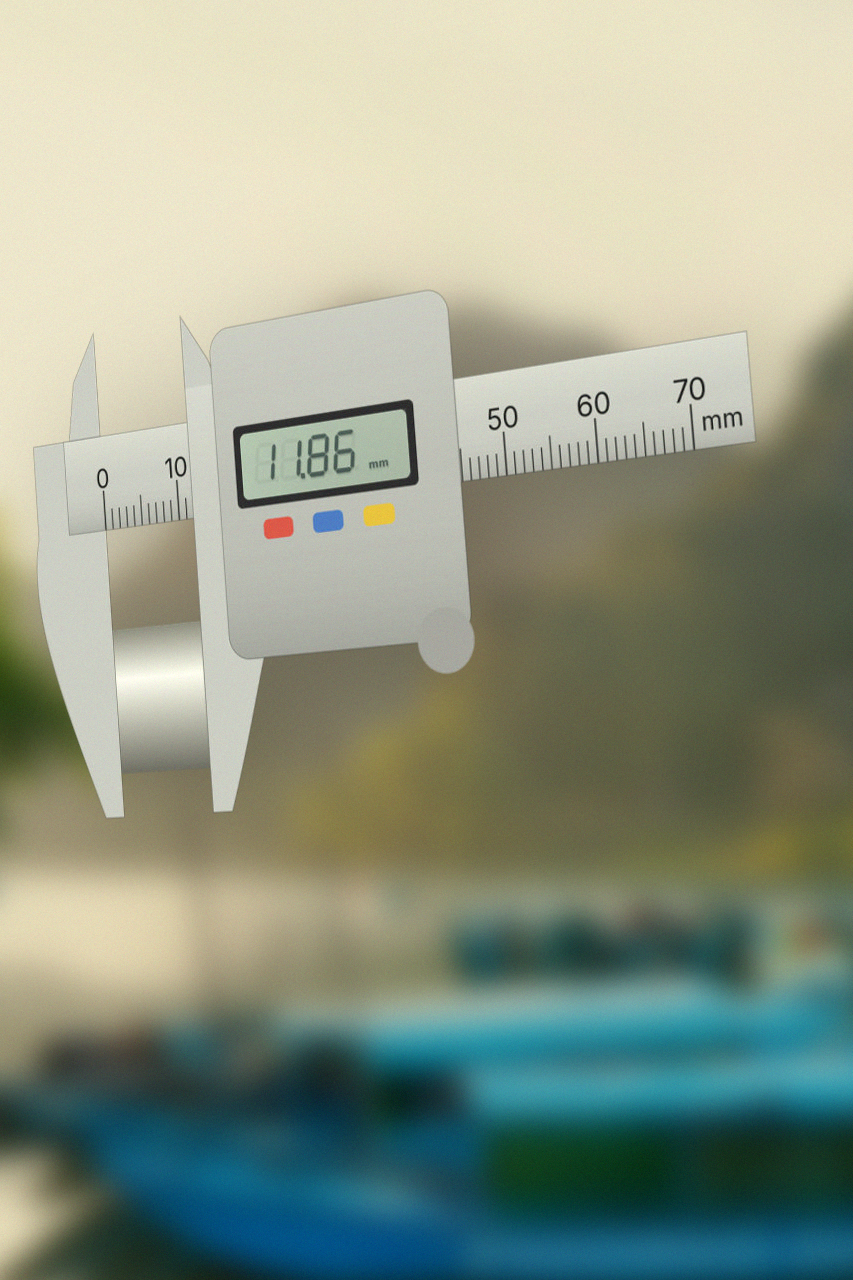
11.86 mm
